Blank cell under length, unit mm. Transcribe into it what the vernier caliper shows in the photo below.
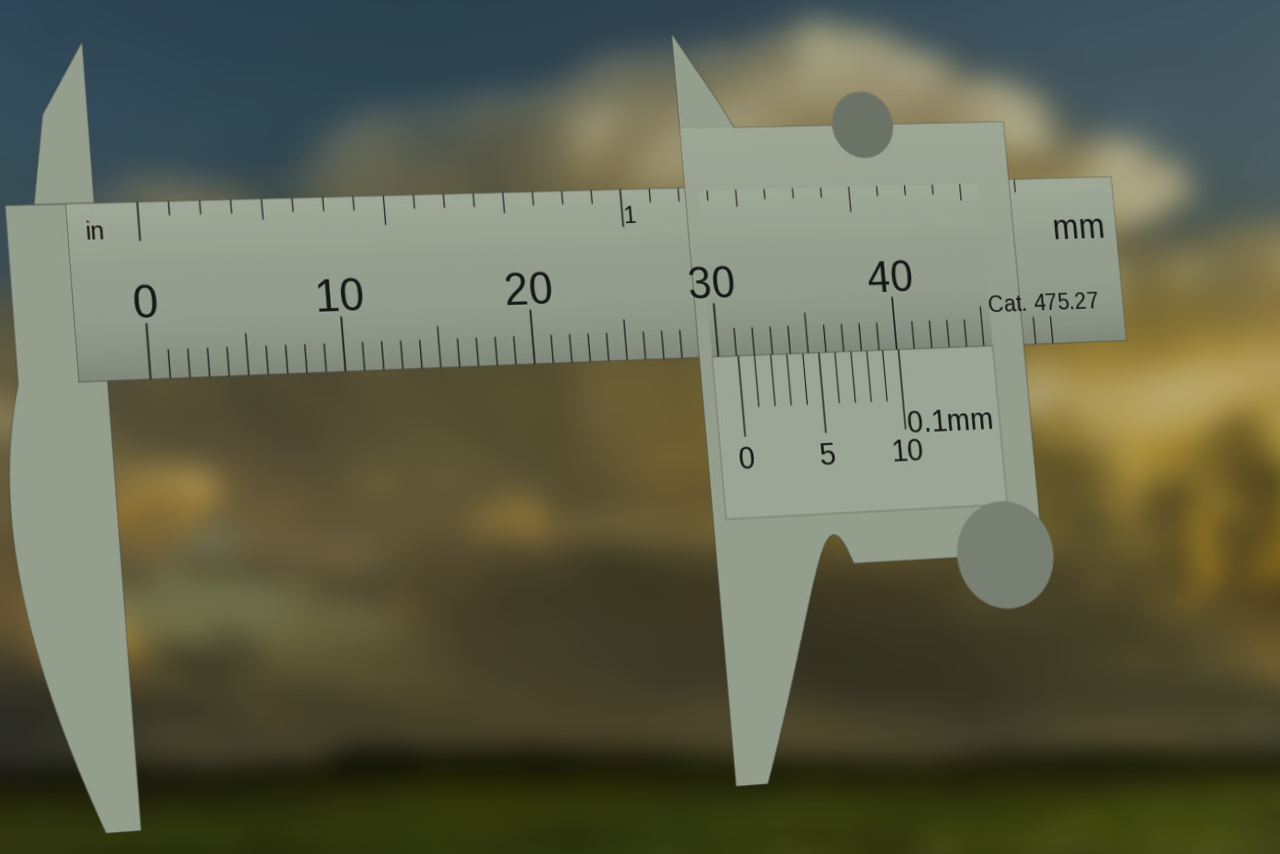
31.1 mm
